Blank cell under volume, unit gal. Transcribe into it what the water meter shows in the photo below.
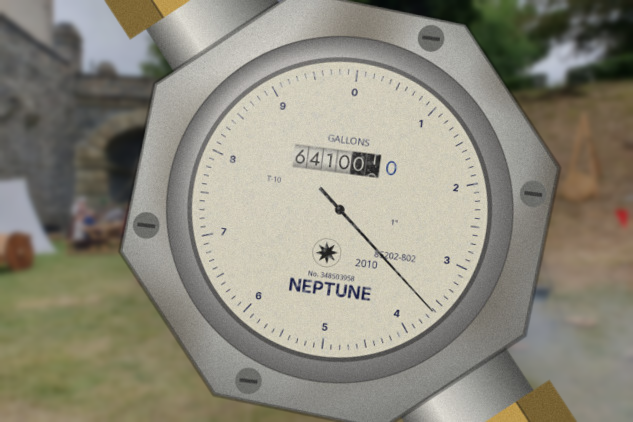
6410013.6 gal
